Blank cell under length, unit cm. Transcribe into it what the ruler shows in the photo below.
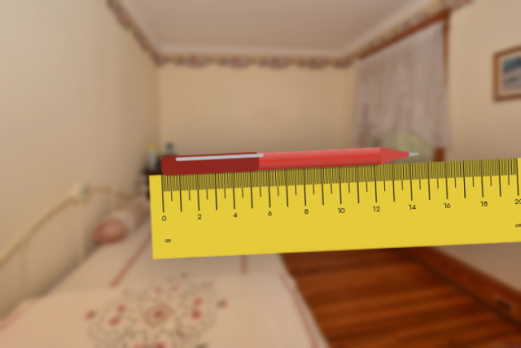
14.5 cm
